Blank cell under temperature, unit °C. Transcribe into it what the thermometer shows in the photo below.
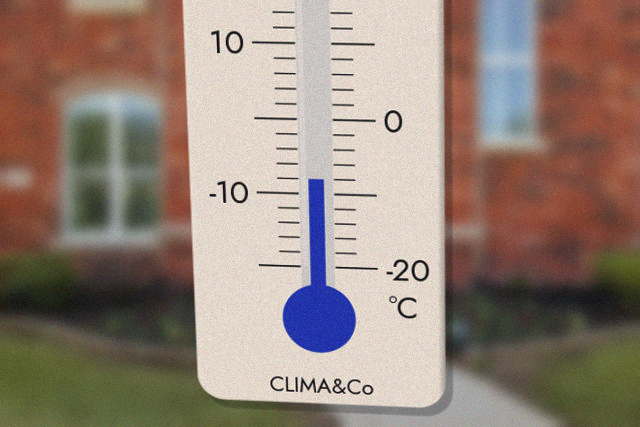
-8 °C
